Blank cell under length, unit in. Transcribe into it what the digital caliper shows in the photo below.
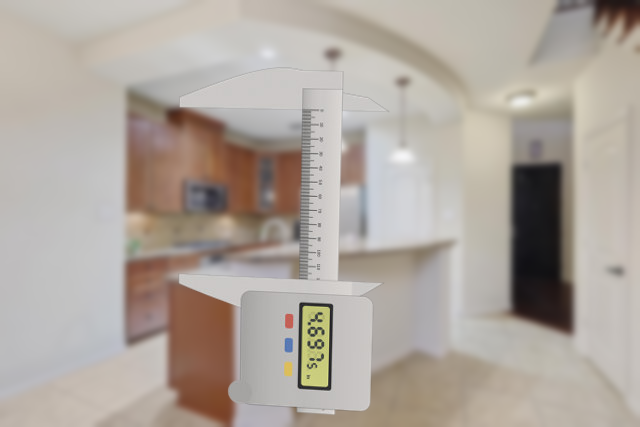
4.6975 in
